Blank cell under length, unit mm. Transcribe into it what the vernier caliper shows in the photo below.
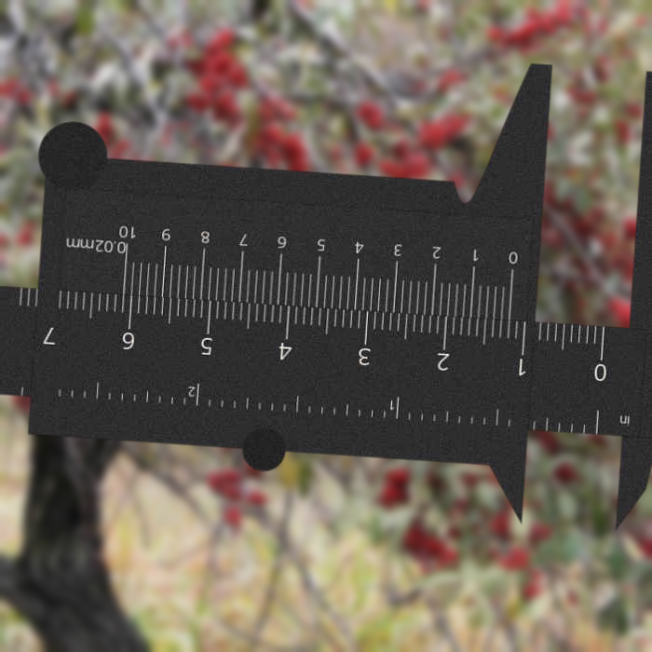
12.0 mm
